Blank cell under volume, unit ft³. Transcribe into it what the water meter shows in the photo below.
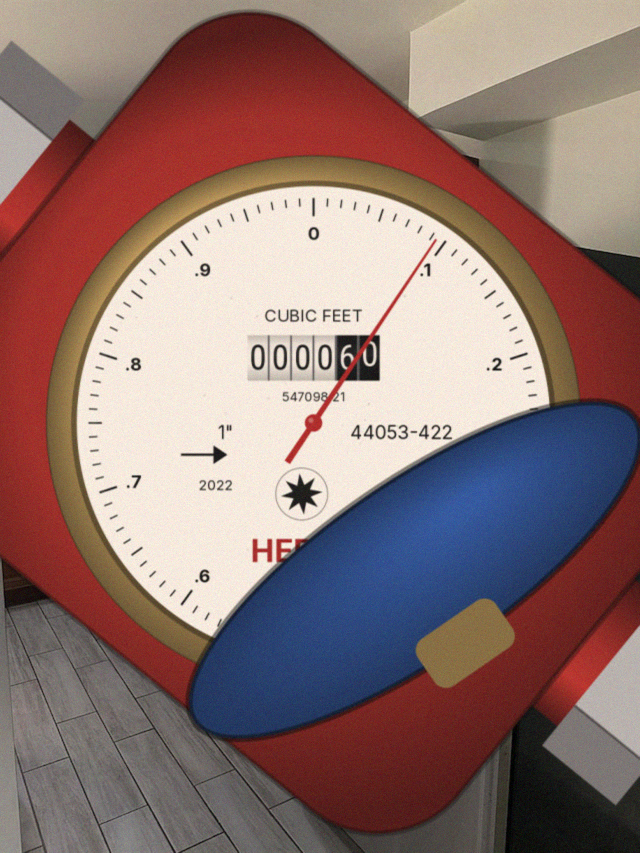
60.09 ft³
